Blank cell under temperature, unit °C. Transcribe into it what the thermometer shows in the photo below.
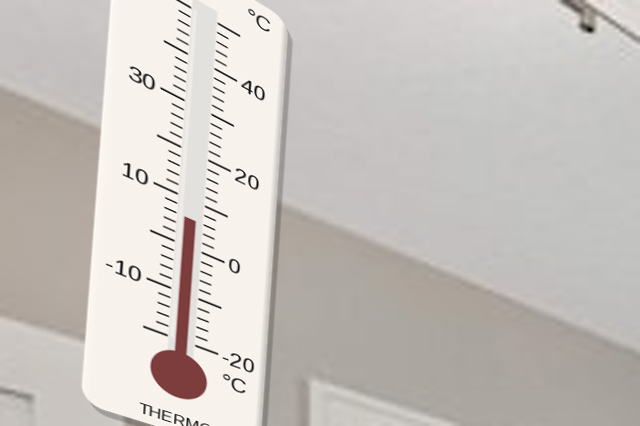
6 °C
